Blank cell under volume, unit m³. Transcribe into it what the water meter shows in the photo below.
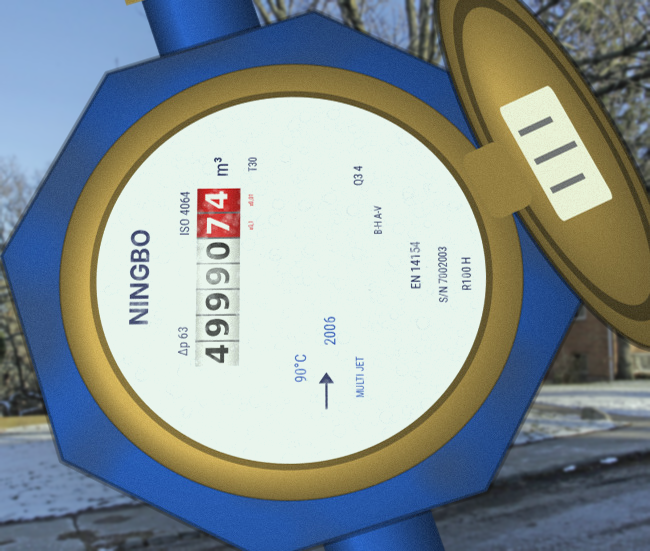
49990.74 m³
